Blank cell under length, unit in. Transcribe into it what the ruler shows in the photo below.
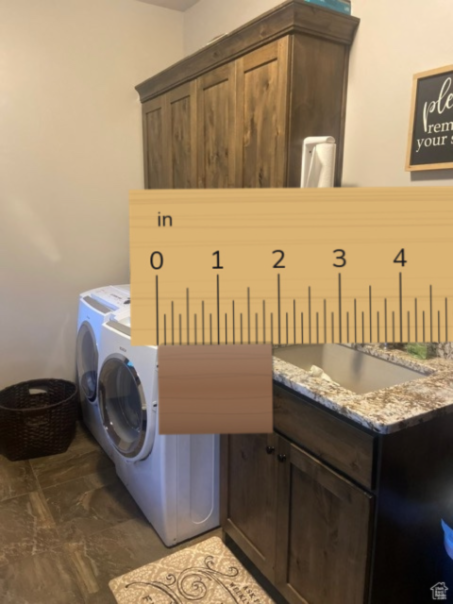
1.875 in
